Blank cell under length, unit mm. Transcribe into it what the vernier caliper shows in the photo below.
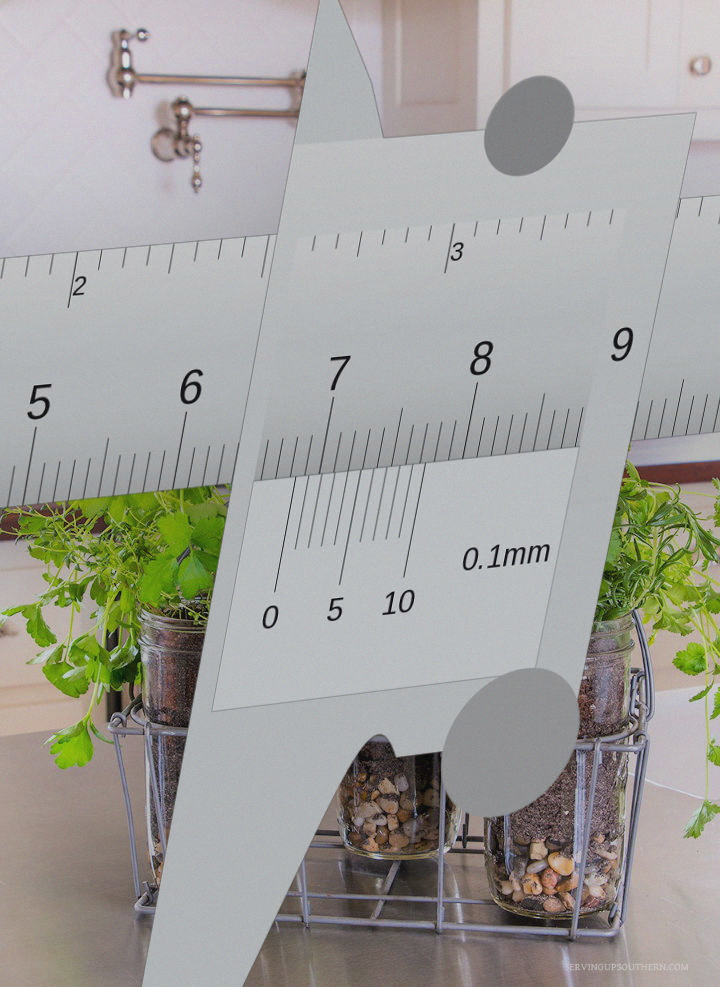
68.4 mm
